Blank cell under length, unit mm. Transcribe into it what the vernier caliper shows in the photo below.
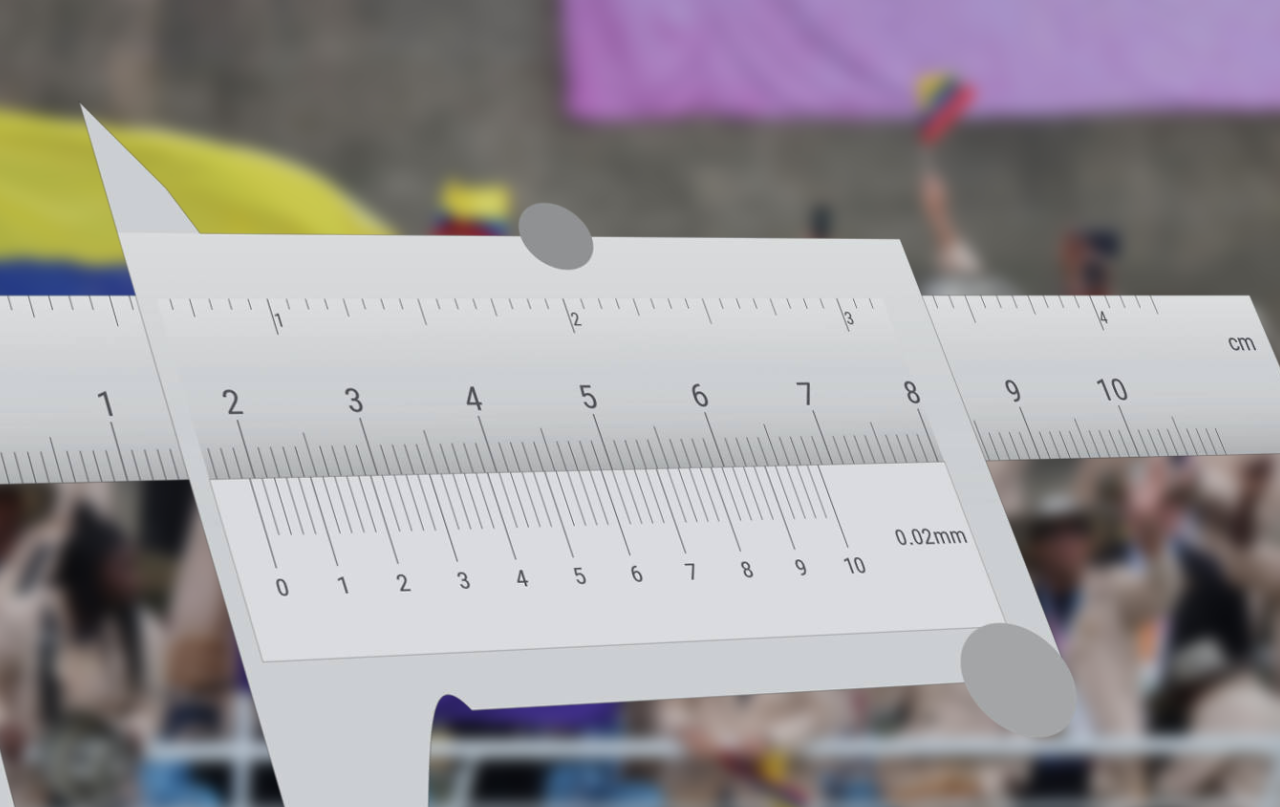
19.6 mm
